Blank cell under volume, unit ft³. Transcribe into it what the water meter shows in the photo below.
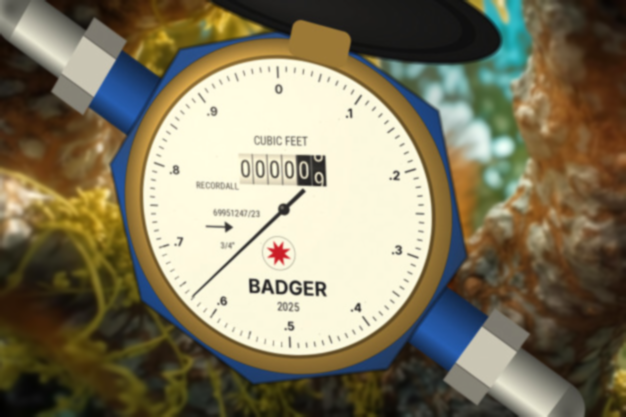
8.63 ft³
